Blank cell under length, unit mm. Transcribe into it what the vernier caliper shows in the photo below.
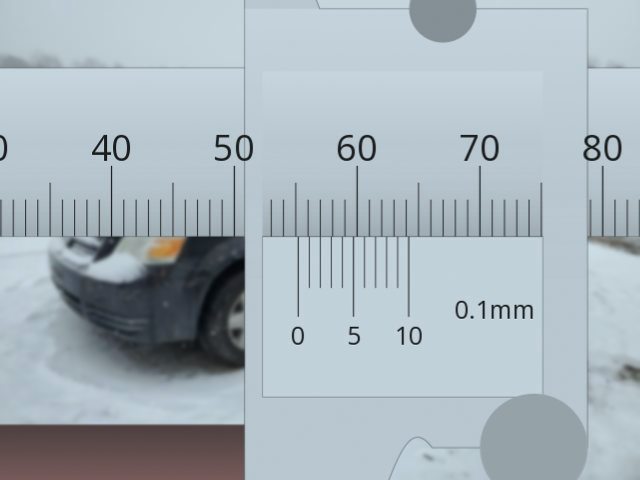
55.2 mm
